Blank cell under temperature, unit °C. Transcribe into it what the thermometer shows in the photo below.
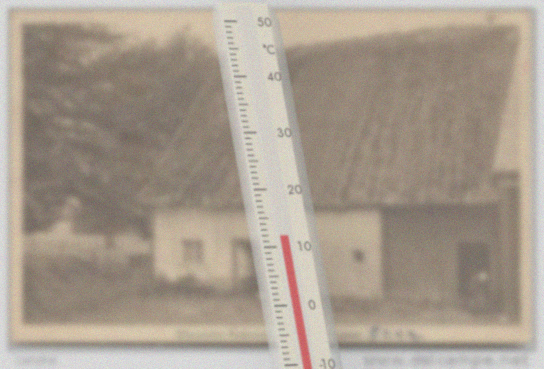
12 °C
